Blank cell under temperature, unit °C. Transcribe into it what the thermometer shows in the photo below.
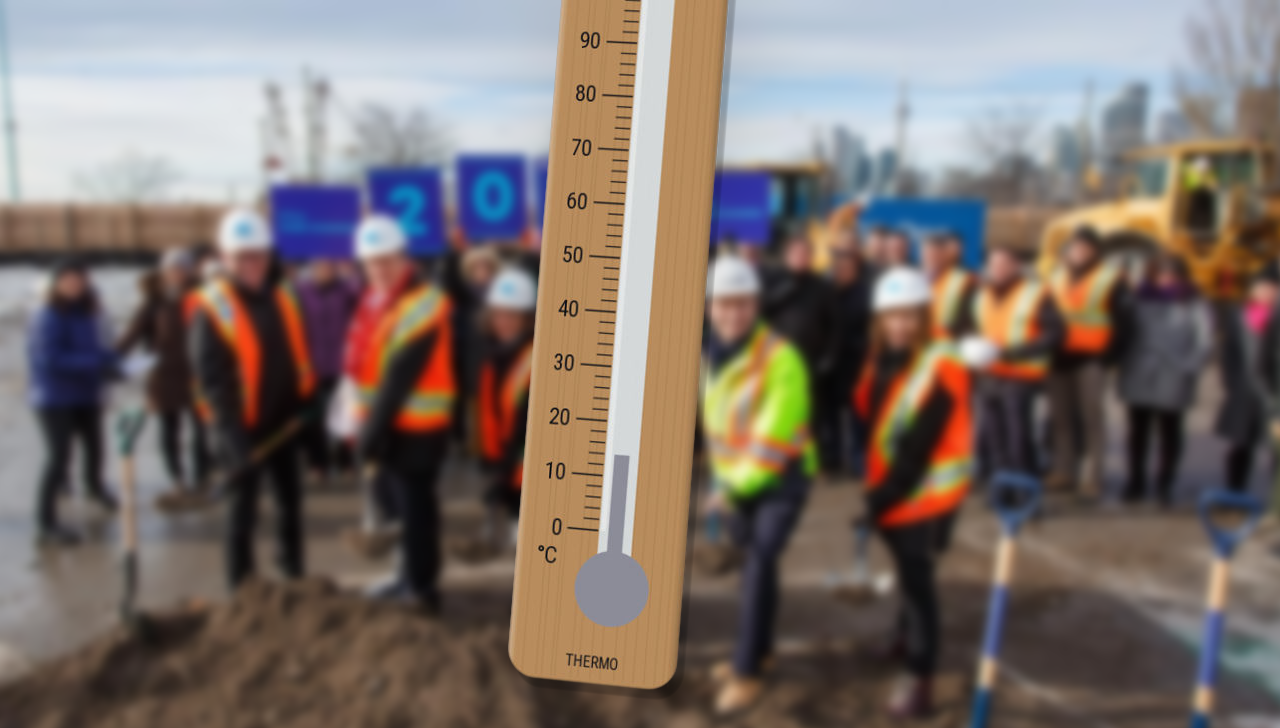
14 °C
